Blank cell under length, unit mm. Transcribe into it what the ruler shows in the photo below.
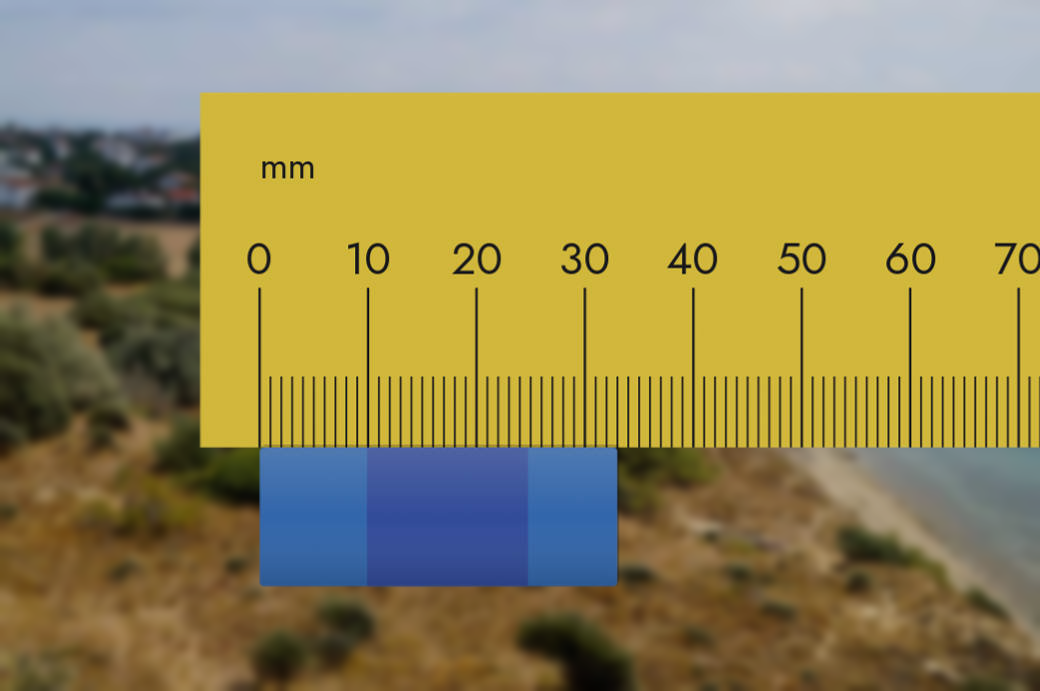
33 mm
